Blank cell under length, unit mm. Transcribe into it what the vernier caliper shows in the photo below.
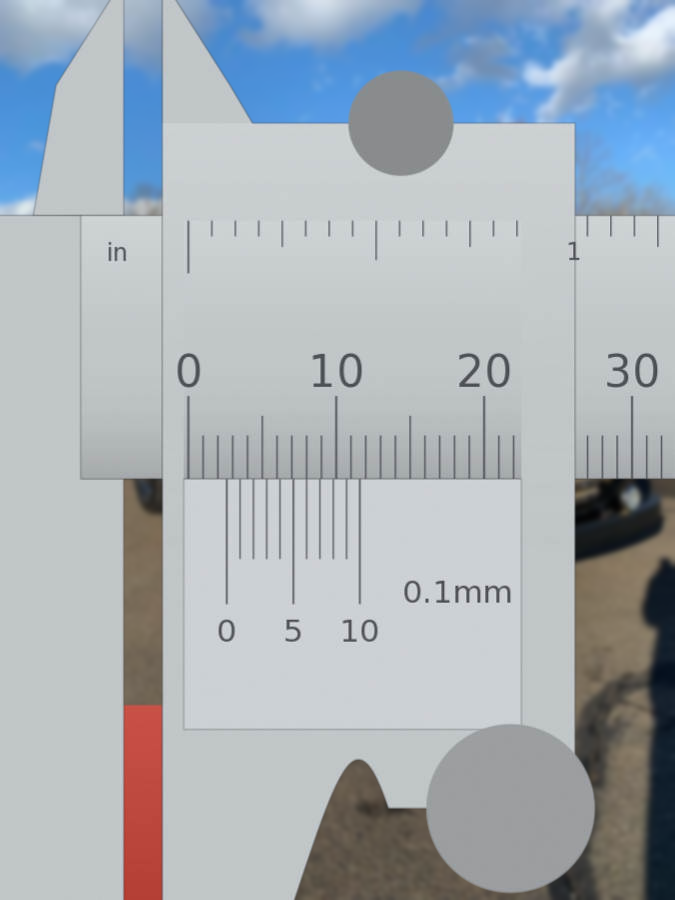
2.6 mm
